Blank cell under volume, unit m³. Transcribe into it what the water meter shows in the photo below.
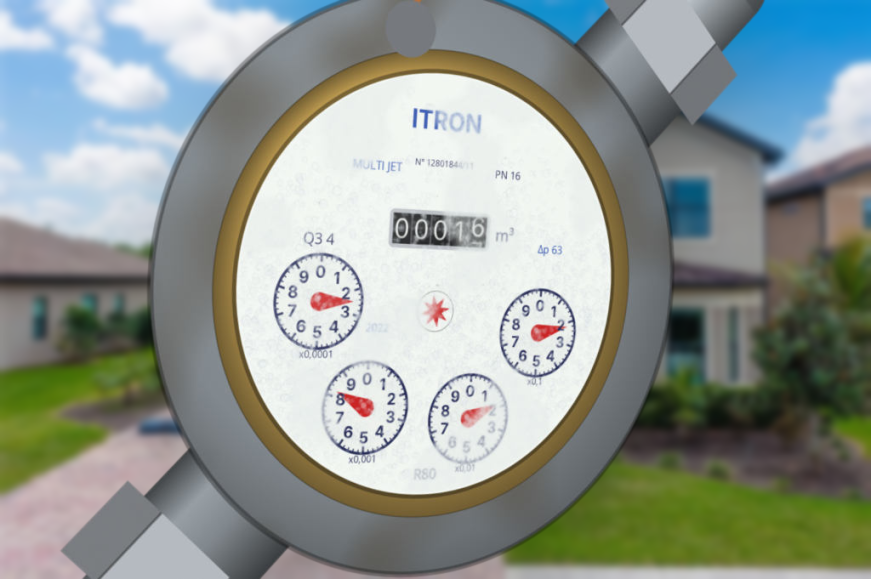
16.2182 m³
